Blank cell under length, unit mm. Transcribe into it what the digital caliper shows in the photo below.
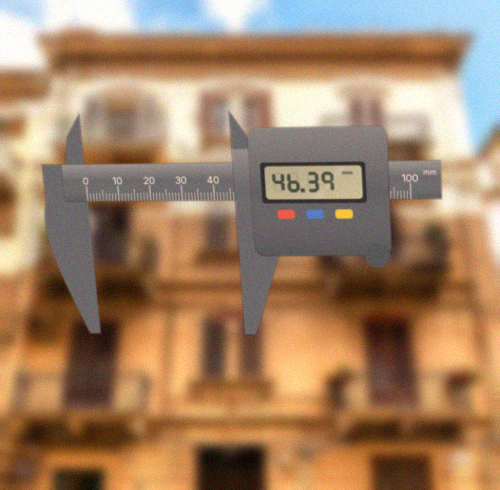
46.39 mm
